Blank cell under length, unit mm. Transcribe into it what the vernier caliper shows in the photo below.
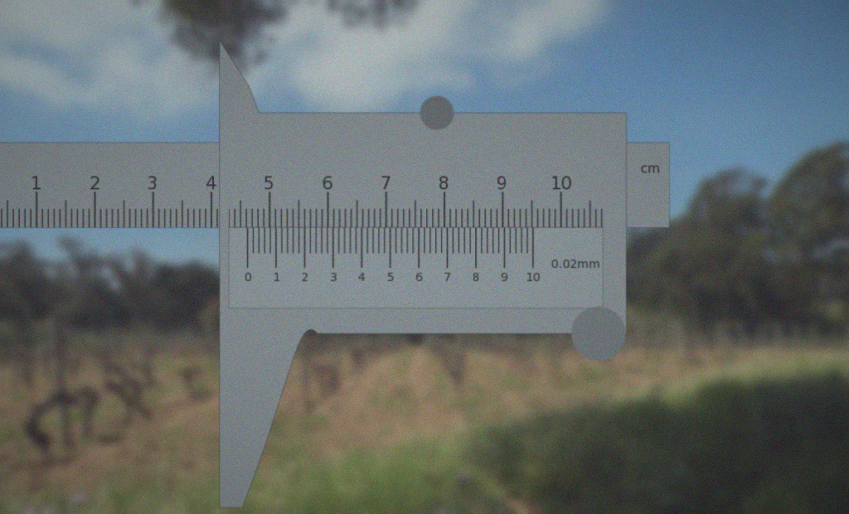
46.2 mm
